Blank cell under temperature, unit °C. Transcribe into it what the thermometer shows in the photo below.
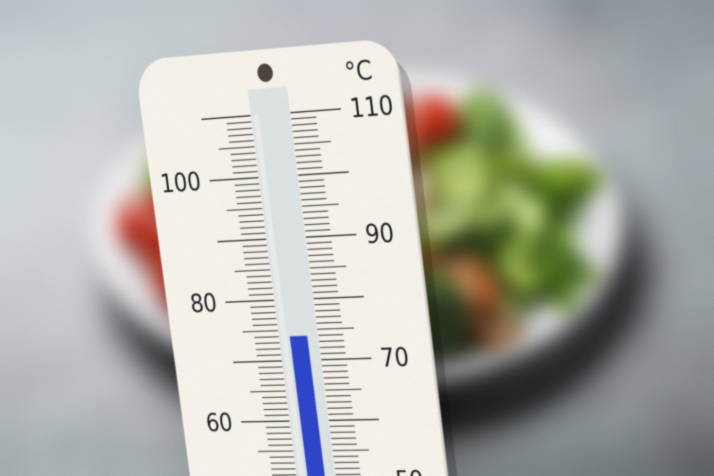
74 °C
